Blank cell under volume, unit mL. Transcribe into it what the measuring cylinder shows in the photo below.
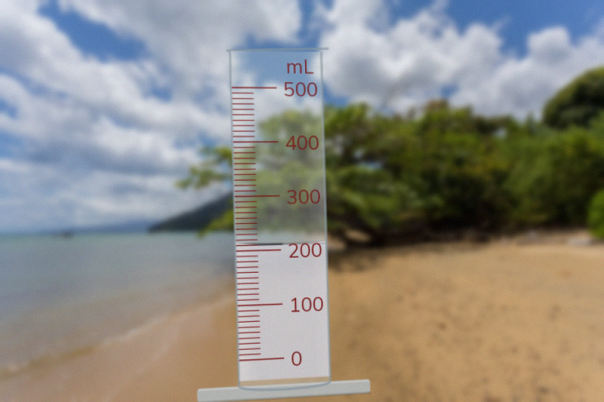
210 mL
